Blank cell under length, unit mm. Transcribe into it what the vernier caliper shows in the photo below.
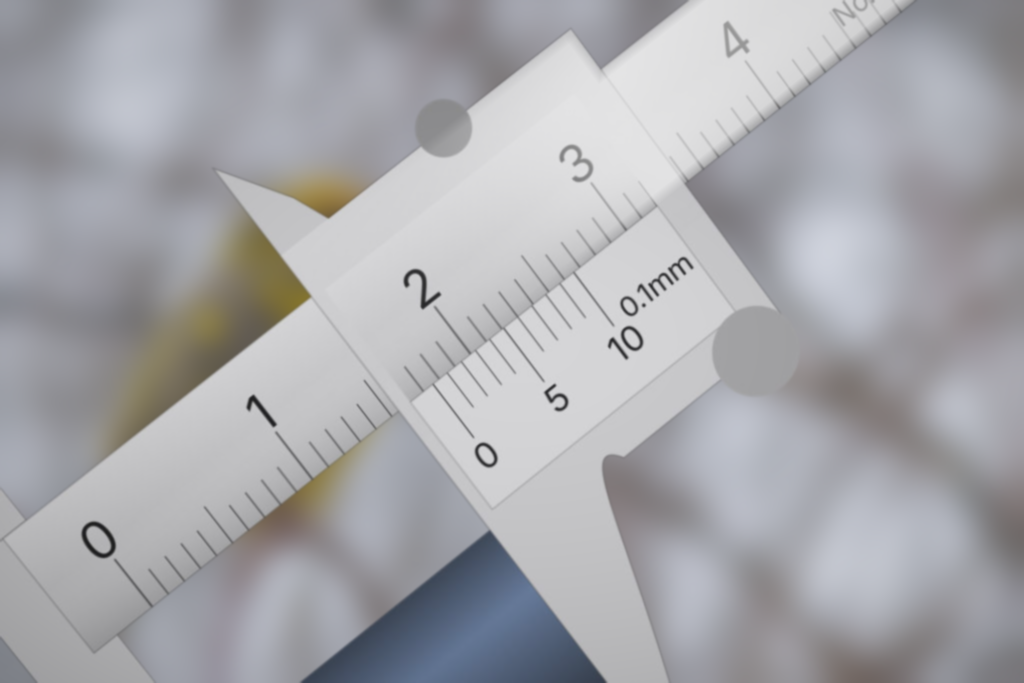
17.6 mm
